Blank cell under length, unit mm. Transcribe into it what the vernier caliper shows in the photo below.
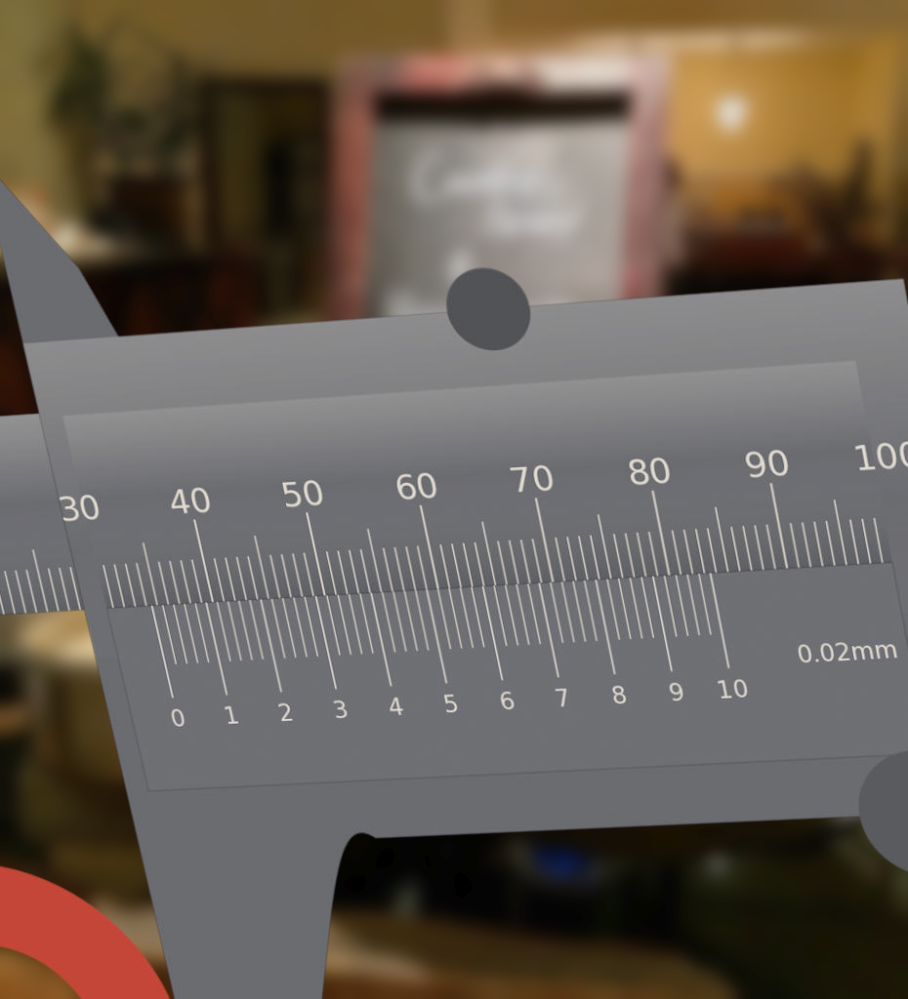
34.5 mm
